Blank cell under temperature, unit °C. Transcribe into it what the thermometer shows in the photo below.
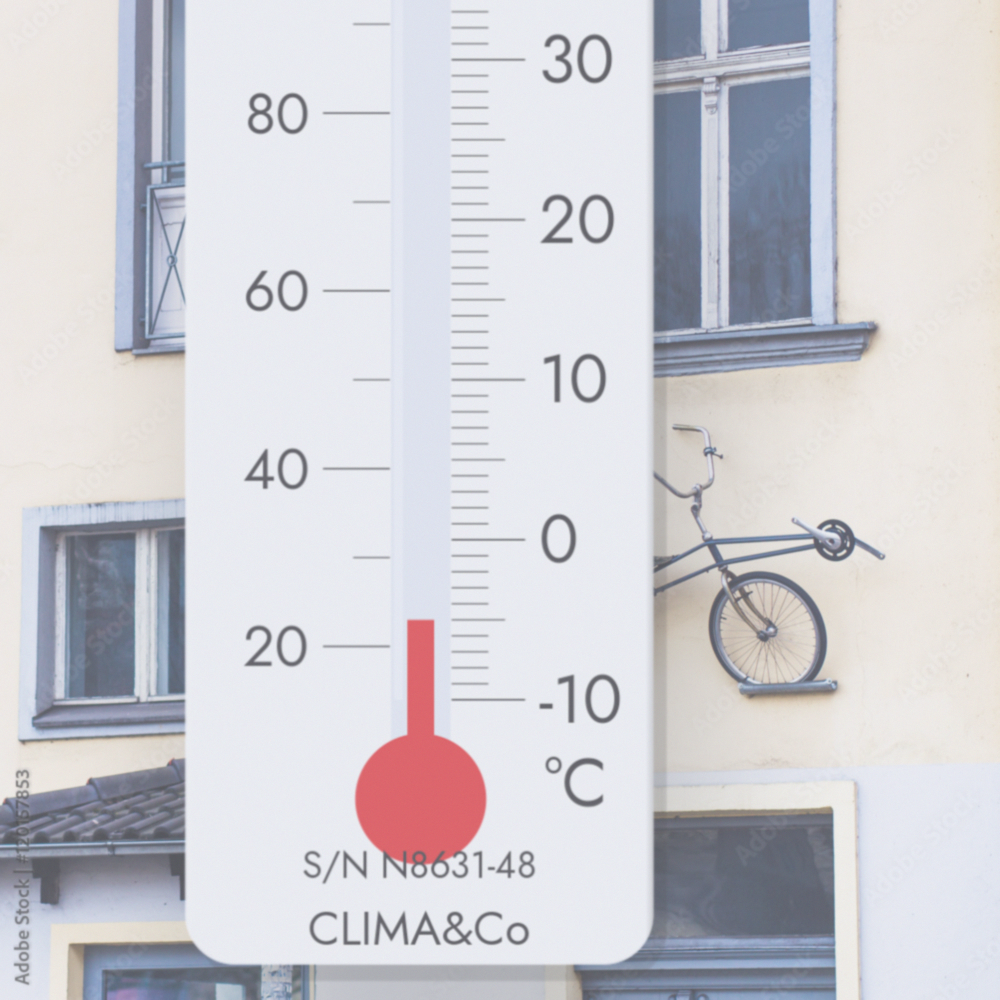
-5 °C
